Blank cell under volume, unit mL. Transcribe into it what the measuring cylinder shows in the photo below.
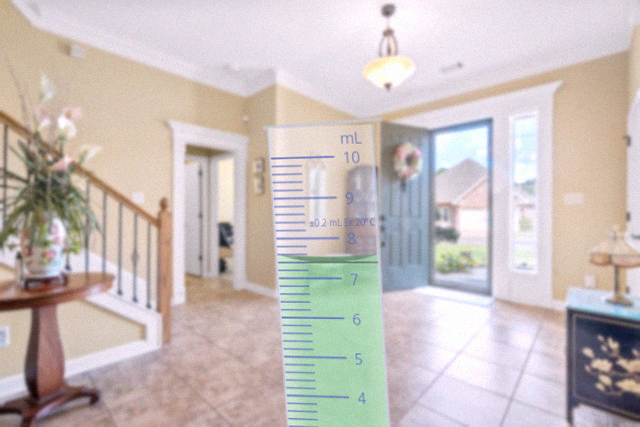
7.4 mL
